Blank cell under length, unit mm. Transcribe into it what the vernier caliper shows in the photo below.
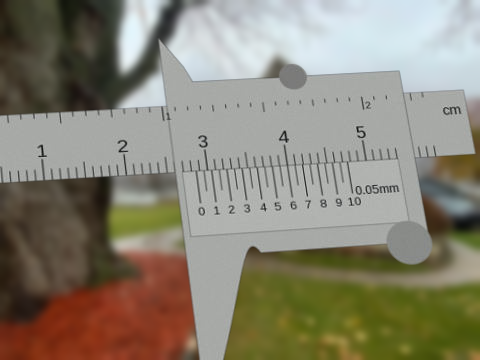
28.6 mm
